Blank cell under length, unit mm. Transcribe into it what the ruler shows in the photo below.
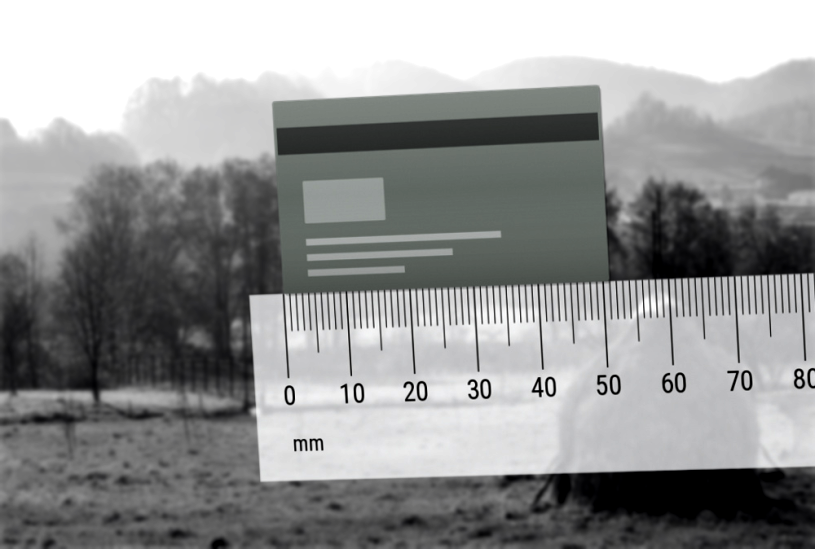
51 mm
